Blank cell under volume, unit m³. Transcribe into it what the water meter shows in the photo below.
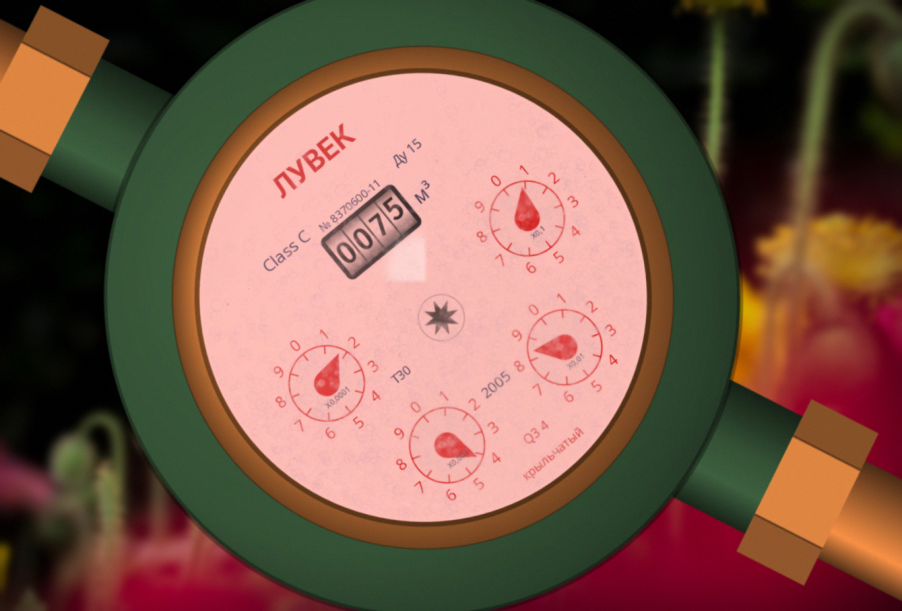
75.0841 m³
